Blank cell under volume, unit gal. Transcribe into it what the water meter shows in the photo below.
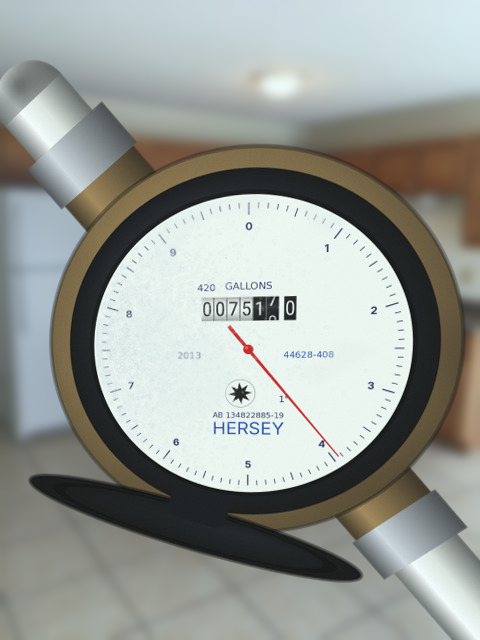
75173.9 gal
